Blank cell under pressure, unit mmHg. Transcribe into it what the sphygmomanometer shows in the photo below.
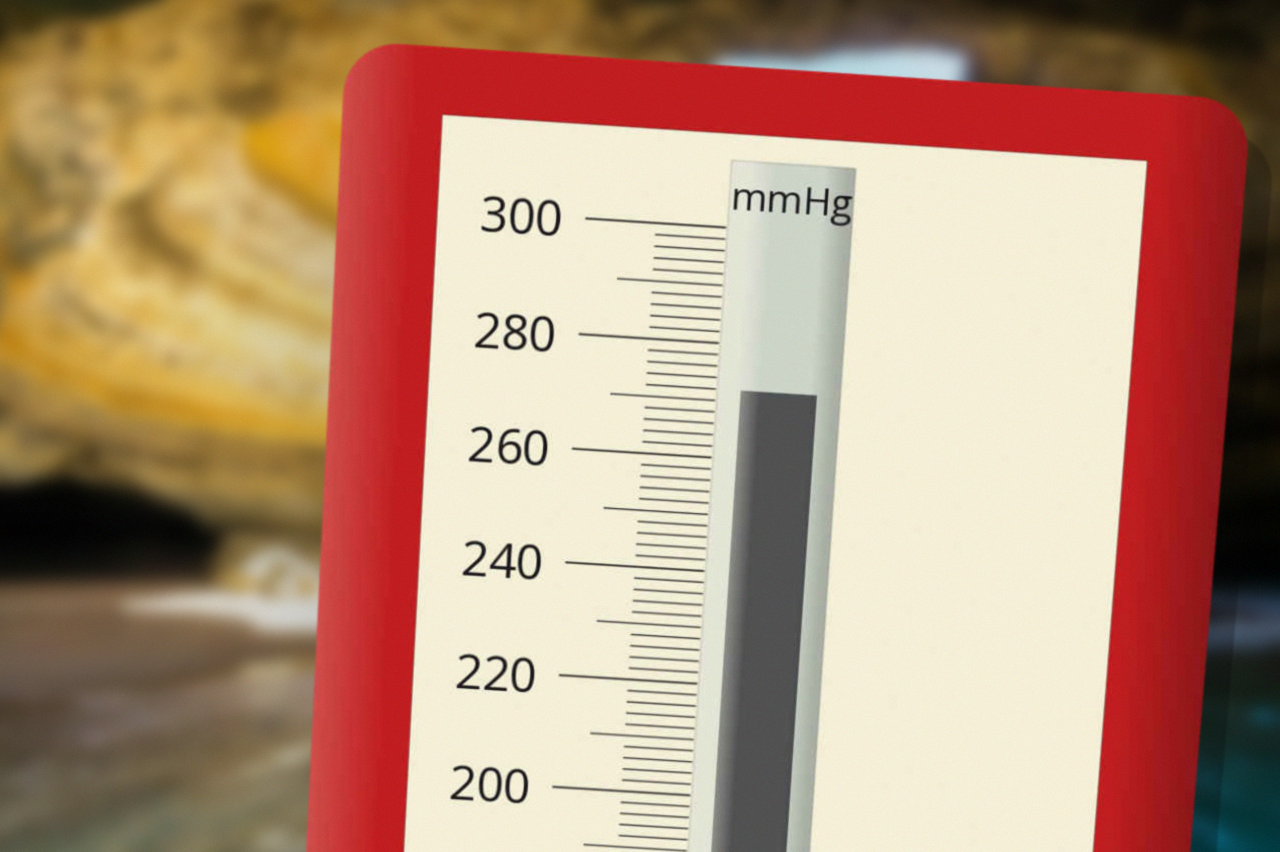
272 mmHg
